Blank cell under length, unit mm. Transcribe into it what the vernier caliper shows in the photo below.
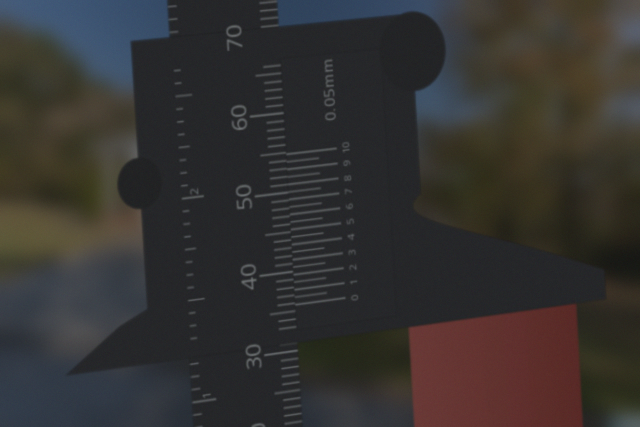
35.8 mm
